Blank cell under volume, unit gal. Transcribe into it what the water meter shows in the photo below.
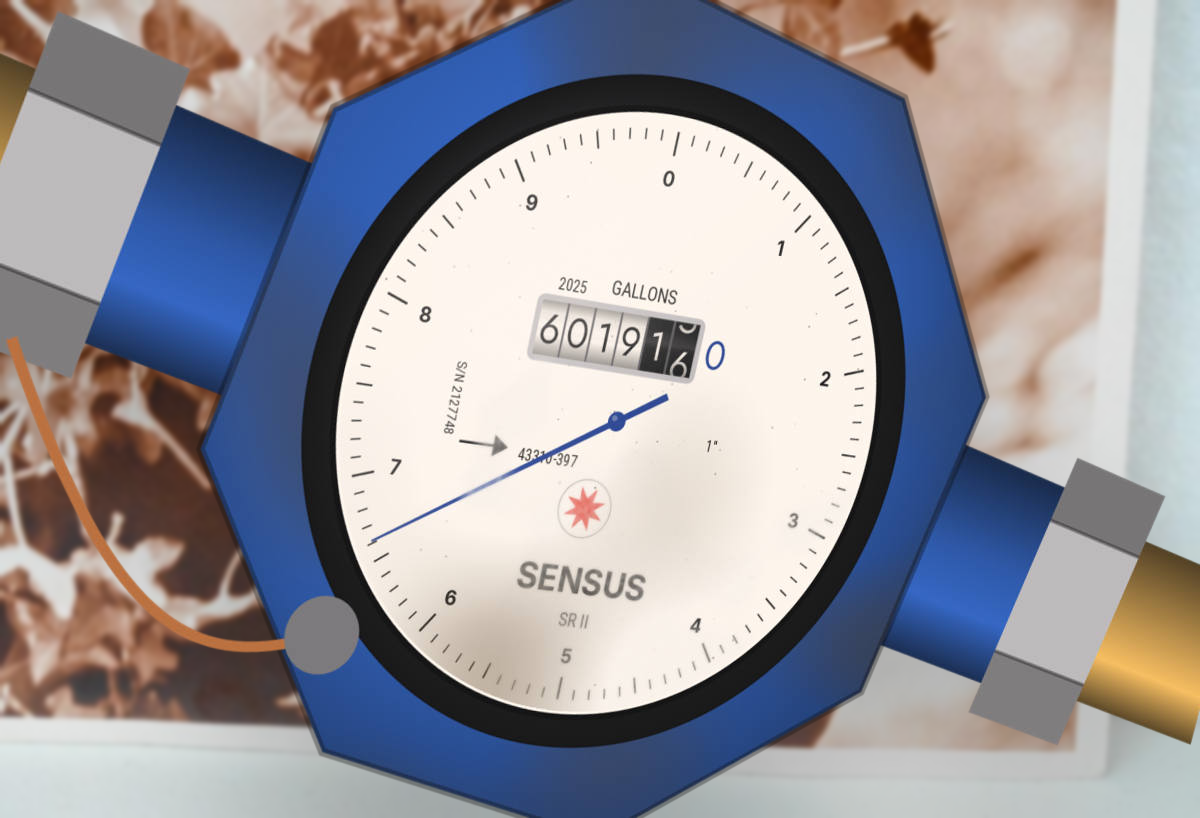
6019156.6 gal
